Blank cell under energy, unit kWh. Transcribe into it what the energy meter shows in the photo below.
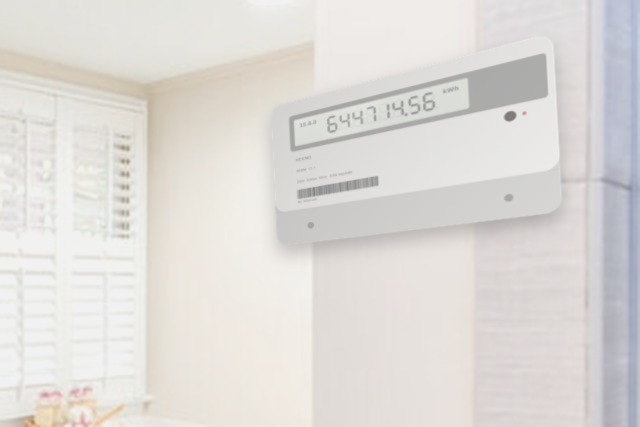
644714.56 kWh
